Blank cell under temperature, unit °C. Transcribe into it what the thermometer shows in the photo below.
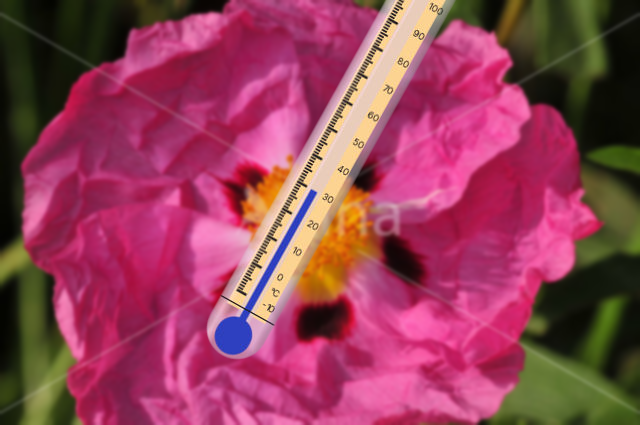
30 °C
